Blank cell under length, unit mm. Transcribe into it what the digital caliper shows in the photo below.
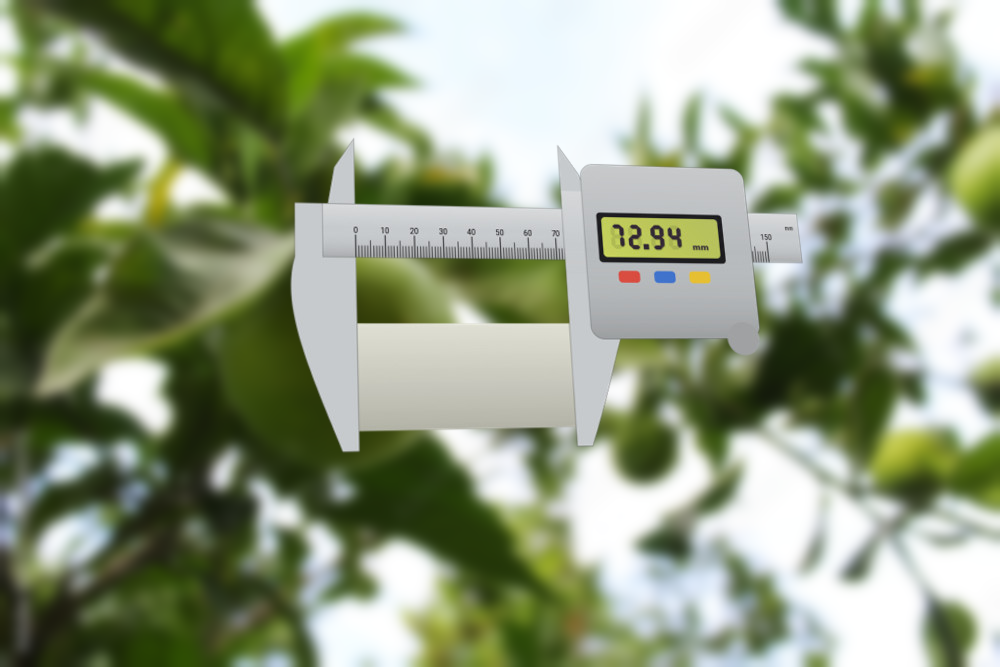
72.94 mm
